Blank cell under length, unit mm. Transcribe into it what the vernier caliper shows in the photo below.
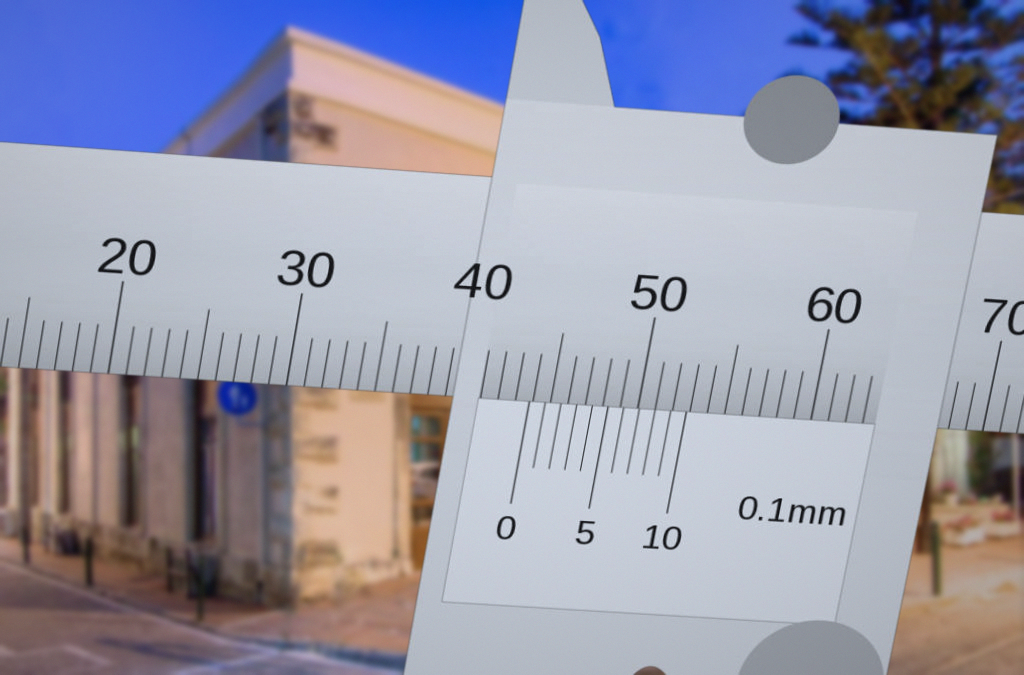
43.8 mm
